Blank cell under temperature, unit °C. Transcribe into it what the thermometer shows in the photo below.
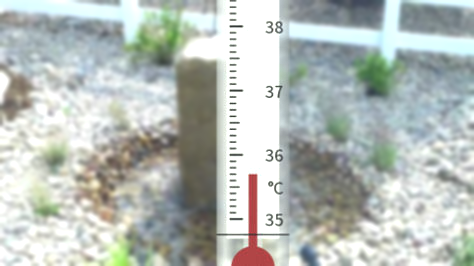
35.7 °C
